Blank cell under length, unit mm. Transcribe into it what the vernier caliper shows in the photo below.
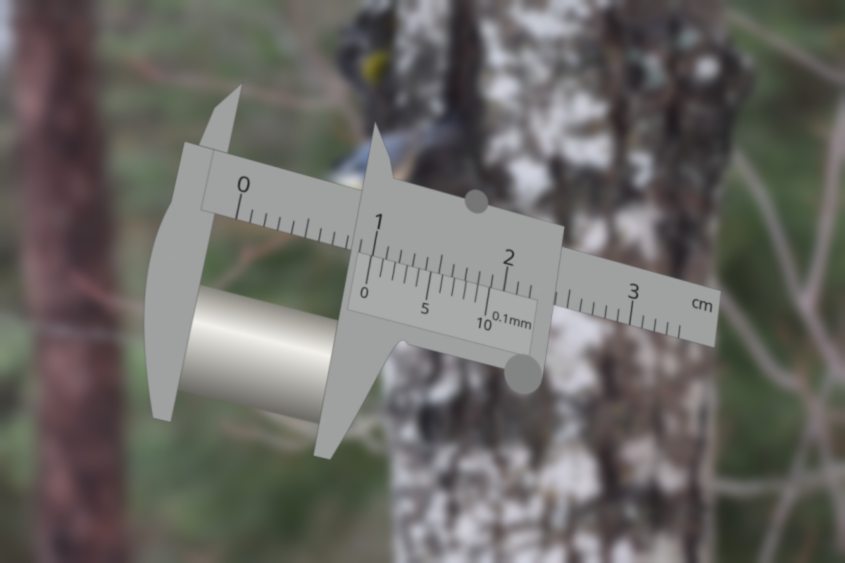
9.9 mm
